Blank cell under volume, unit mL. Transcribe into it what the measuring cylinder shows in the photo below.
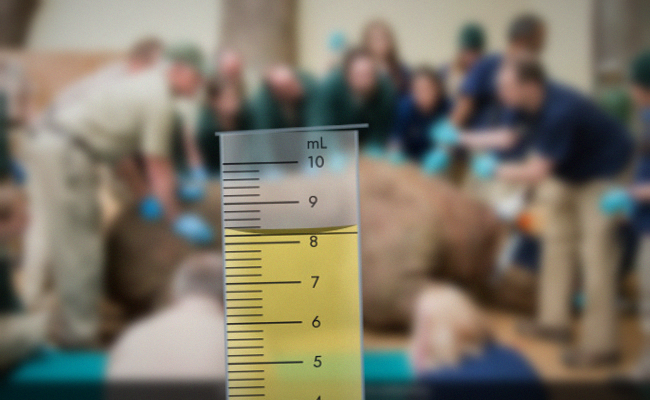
8.2 mL
